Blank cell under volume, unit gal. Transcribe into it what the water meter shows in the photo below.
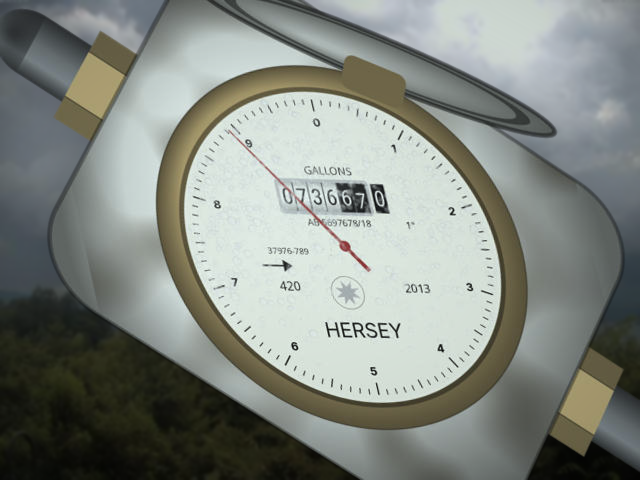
736668.9 gal
